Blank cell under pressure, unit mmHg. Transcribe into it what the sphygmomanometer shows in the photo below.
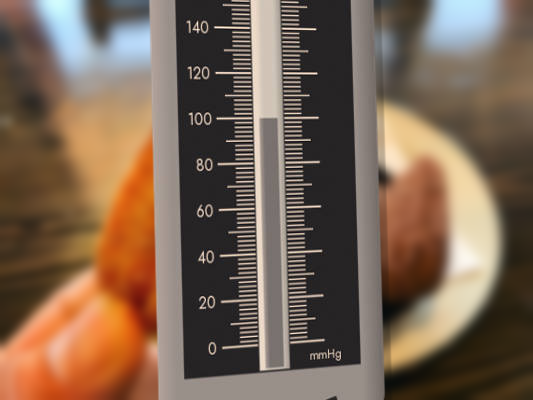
100 mmHg
